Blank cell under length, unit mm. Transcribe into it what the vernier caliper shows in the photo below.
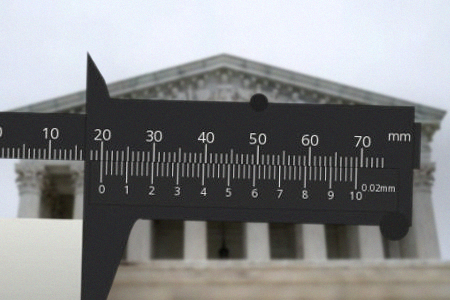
20.0 mm
